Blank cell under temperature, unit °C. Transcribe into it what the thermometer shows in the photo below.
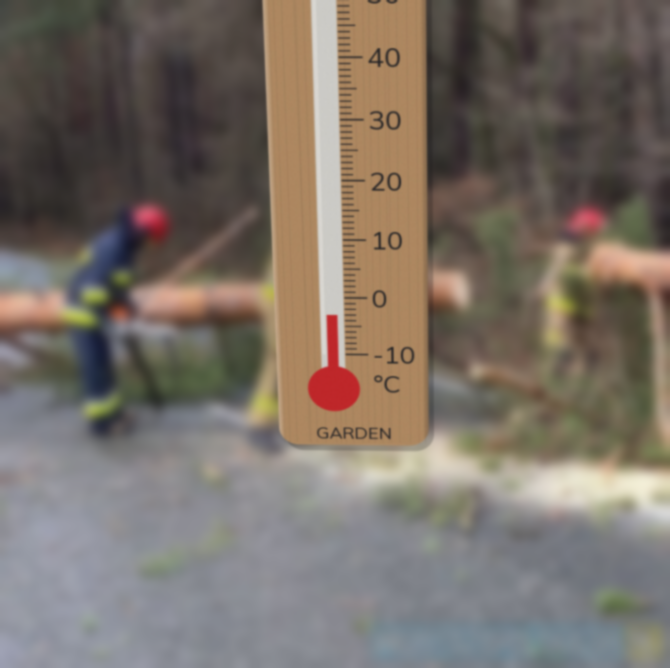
-3 °C
